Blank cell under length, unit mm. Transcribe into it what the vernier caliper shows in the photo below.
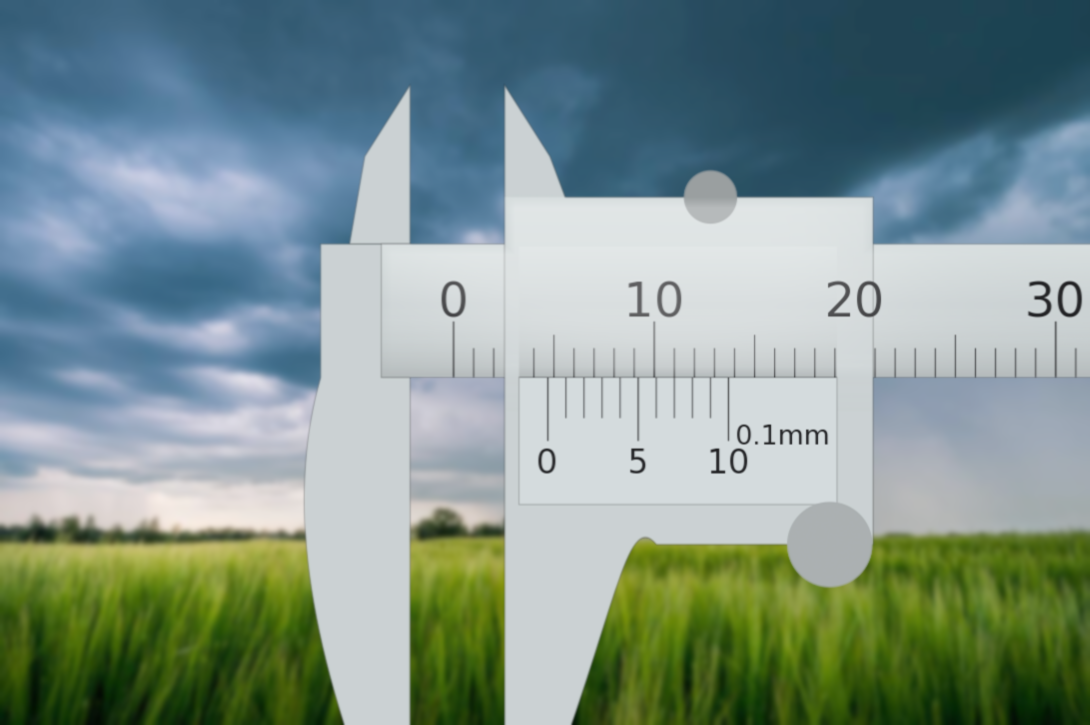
4.7 mm
